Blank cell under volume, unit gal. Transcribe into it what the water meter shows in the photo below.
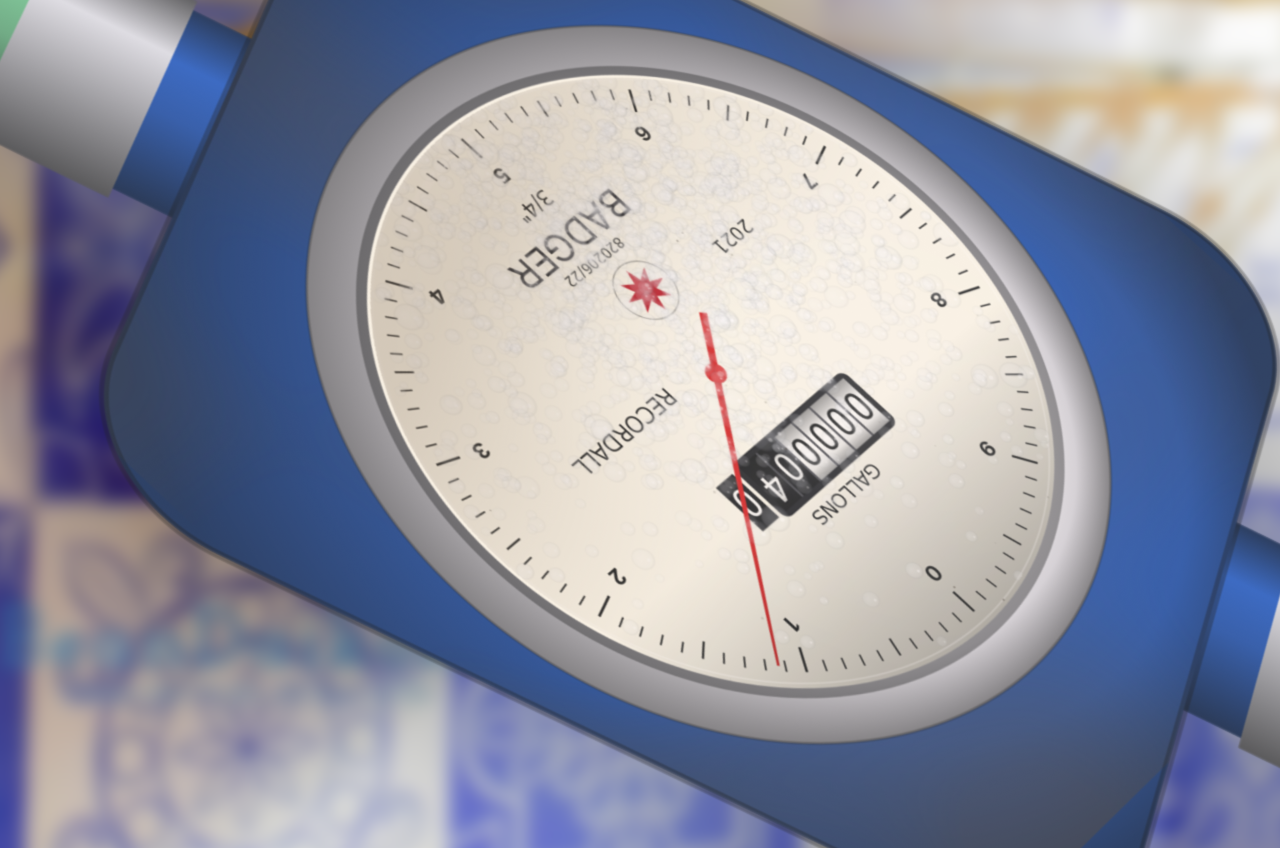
41.1 gal
